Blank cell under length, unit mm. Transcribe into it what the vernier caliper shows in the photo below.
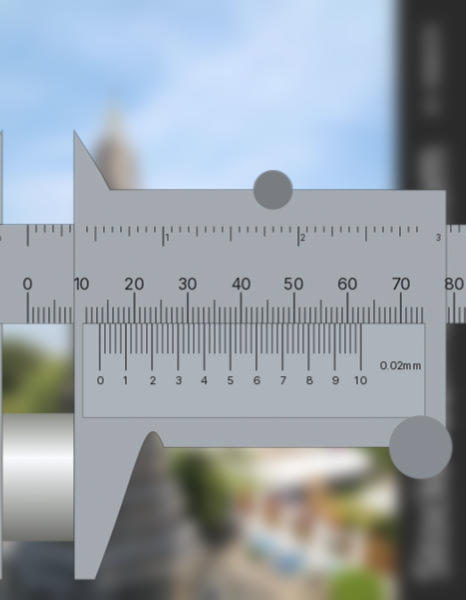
13.5 mm
